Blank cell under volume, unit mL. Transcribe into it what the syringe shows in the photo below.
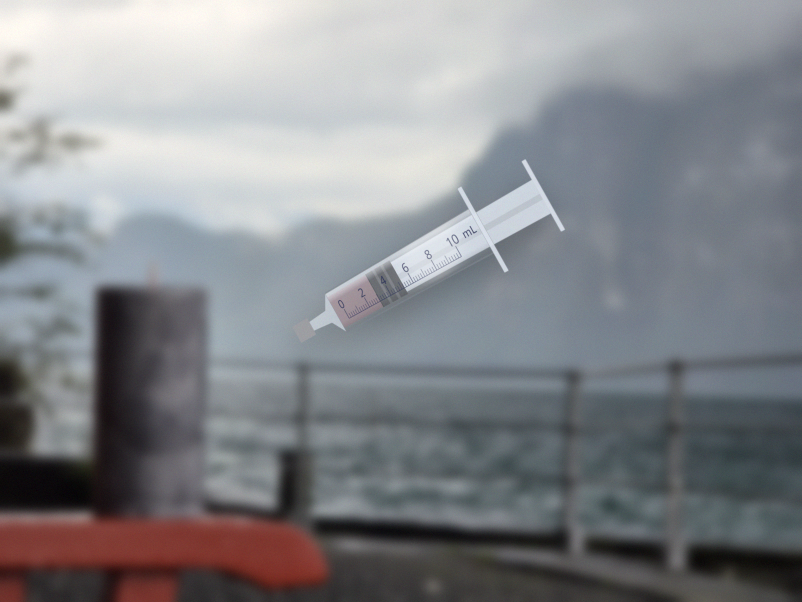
3 mL
